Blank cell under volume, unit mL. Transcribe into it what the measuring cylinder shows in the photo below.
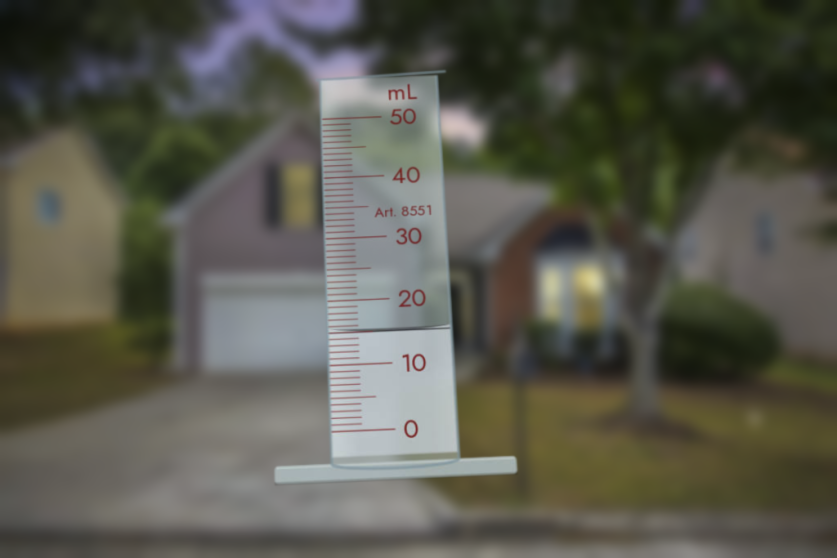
15 mL
